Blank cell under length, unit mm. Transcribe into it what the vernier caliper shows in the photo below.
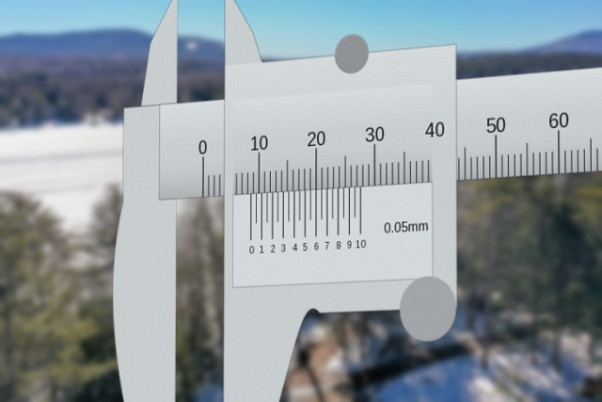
8.6 mm
